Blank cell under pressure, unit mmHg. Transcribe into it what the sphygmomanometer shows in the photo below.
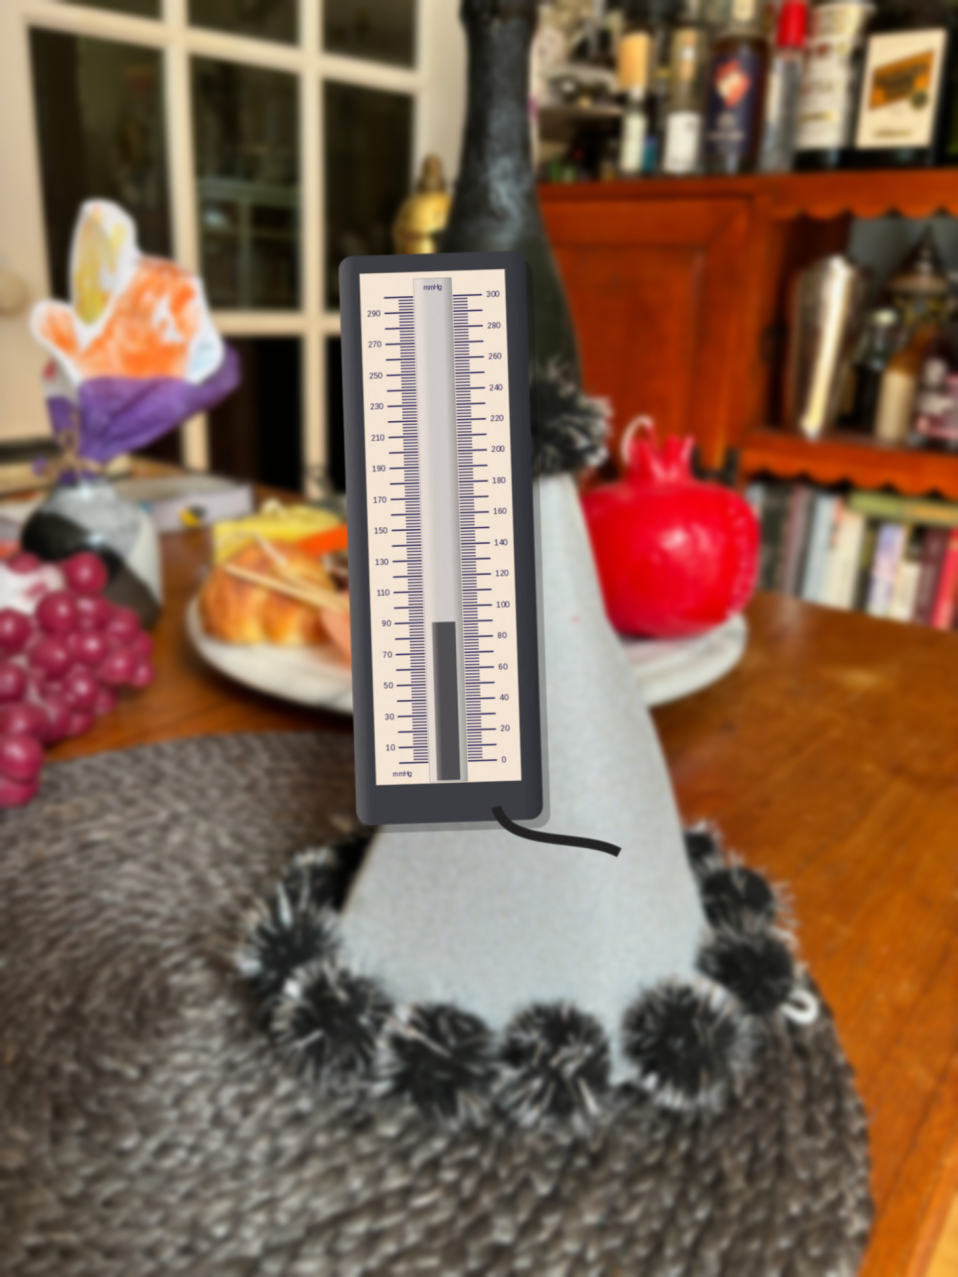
90 mmHg
